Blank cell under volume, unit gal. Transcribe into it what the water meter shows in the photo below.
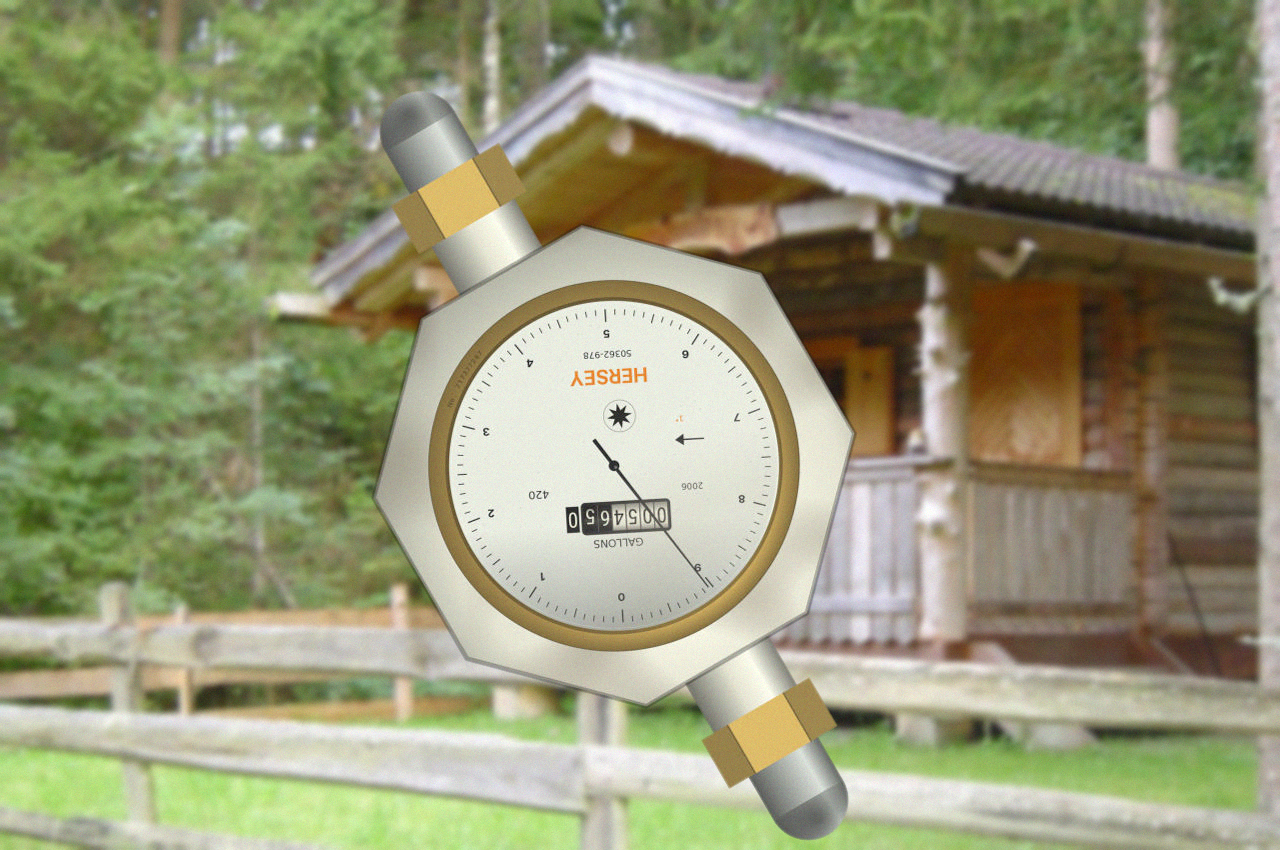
54649.0 gal
